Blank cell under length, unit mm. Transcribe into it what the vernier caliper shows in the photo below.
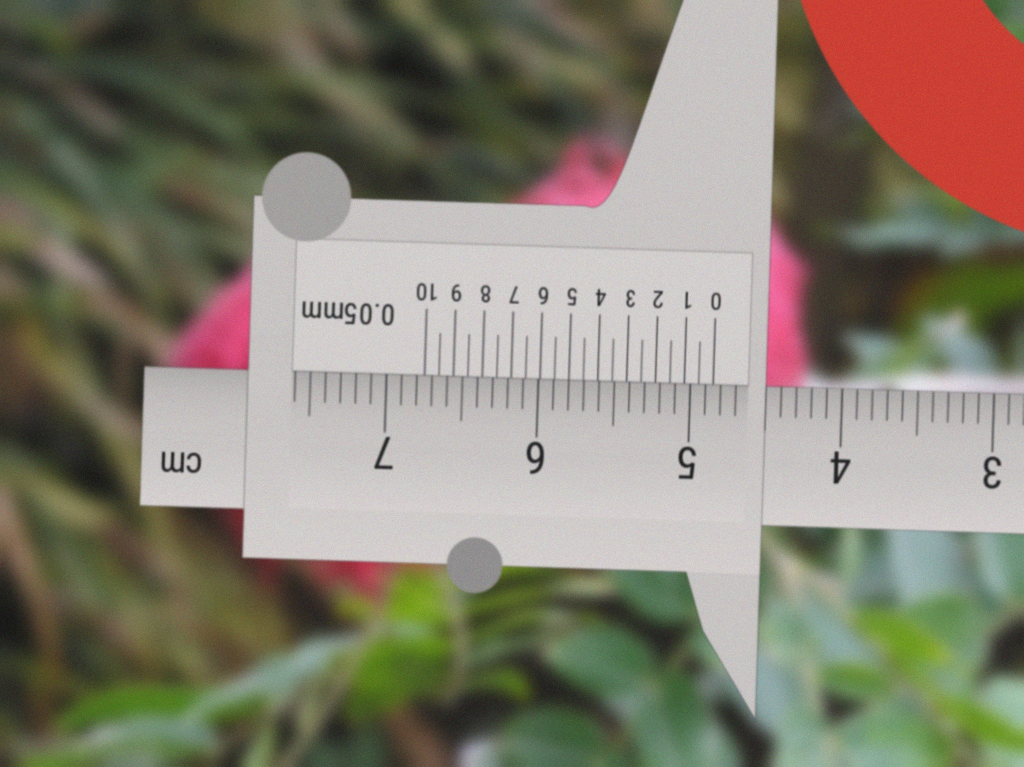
48.5 mm
